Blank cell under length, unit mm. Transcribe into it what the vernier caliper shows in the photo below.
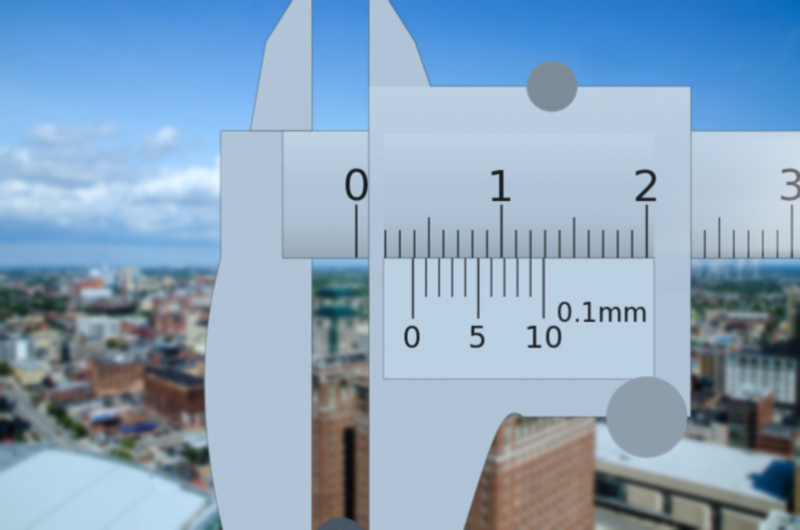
3.9 mm
